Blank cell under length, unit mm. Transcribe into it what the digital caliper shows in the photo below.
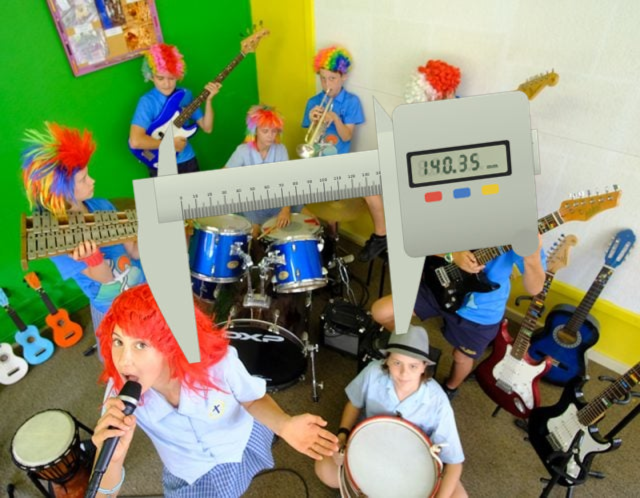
140.35 mm
